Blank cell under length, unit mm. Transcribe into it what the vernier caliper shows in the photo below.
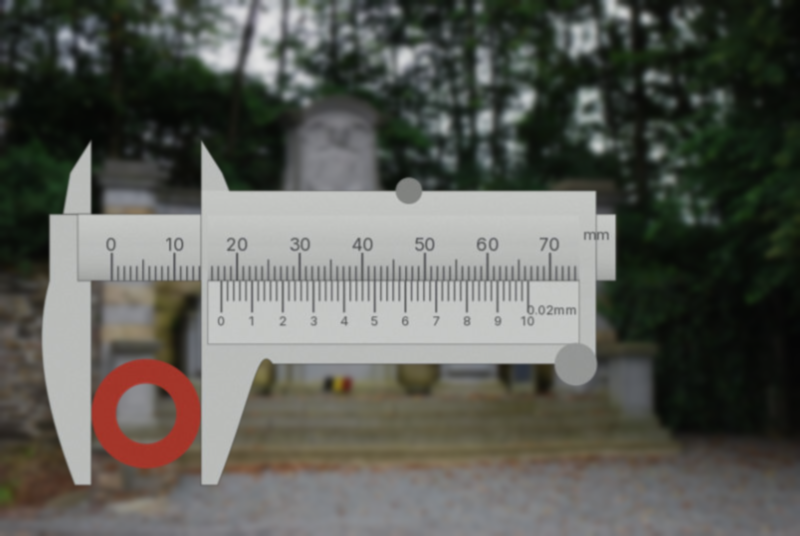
17.5 mm
